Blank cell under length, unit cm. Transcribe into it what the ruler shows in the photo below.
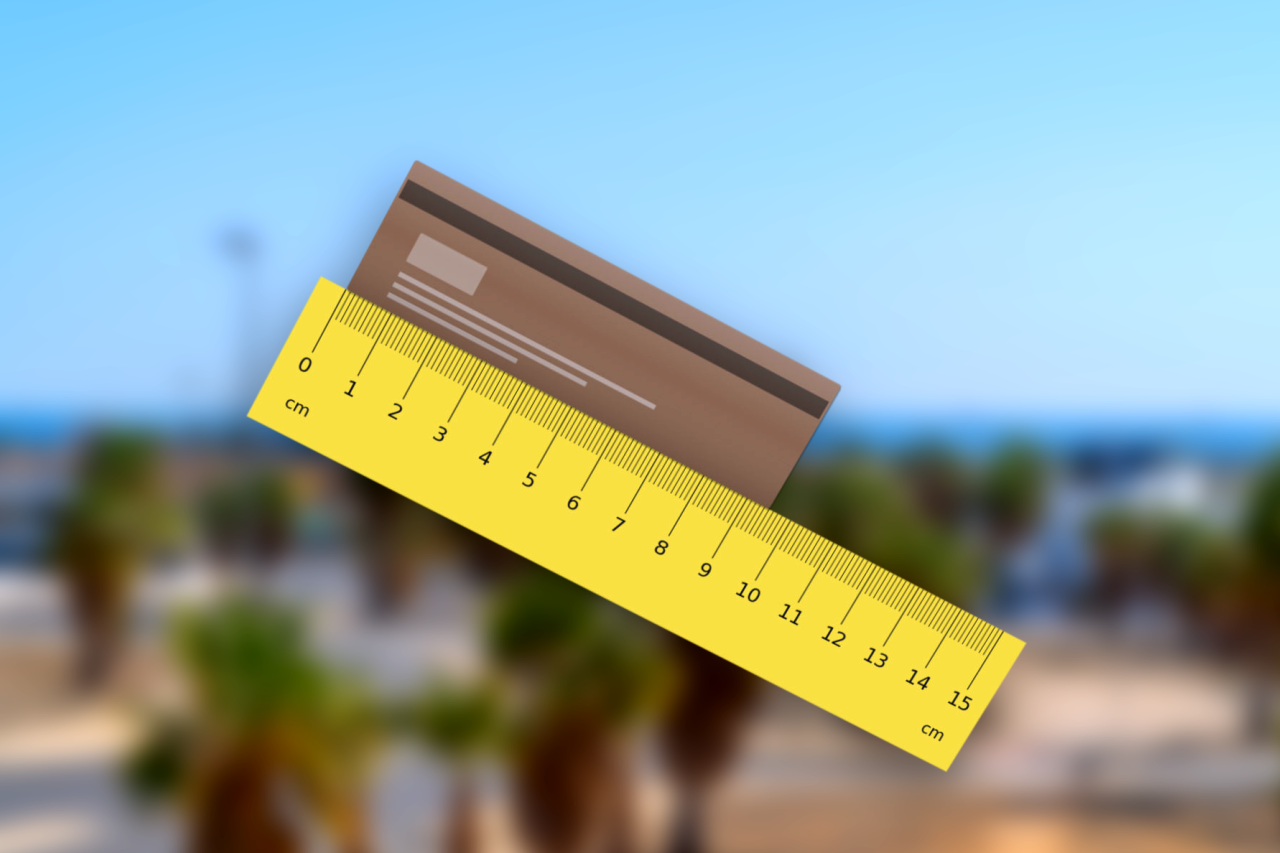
9.5 cm
